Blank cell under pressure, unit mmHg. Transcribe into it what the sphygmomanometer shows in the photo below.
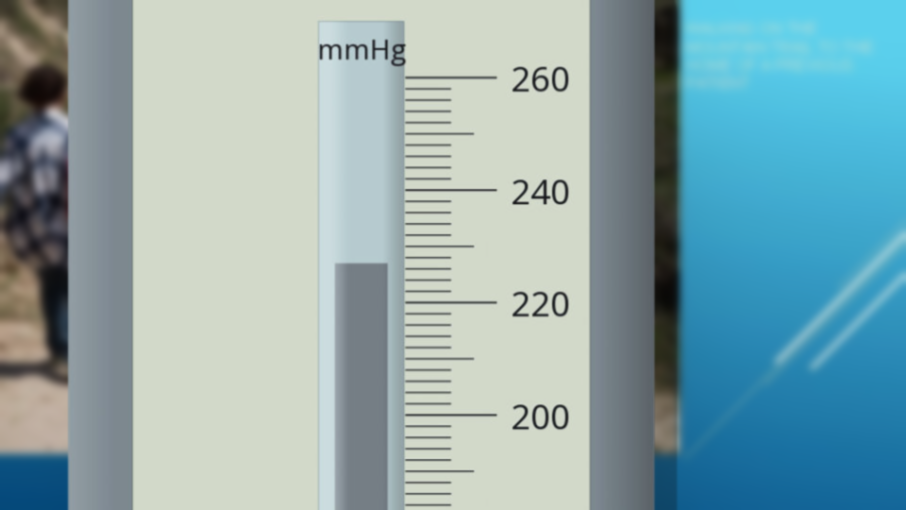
227 mmHg
